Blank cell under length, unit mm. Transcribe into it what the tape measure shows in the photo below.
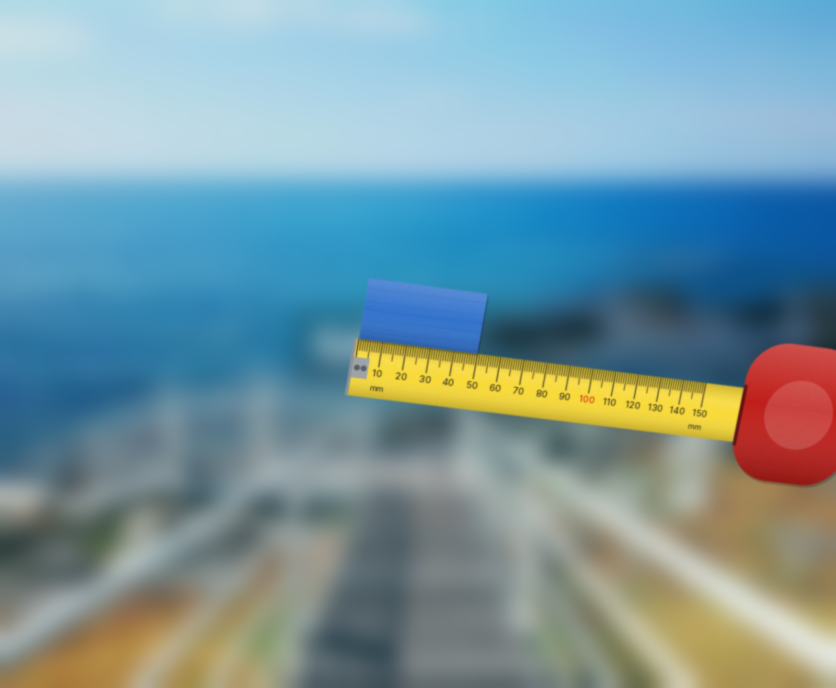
50 mm
